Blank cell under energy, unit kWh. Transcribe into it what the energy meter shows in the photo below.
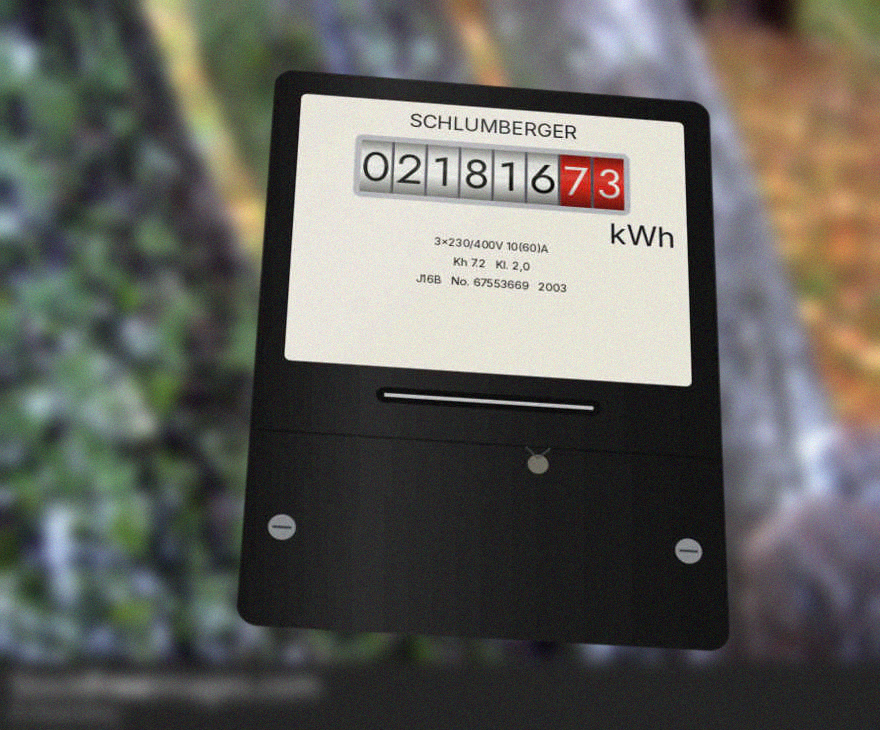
21816.73 kWh
